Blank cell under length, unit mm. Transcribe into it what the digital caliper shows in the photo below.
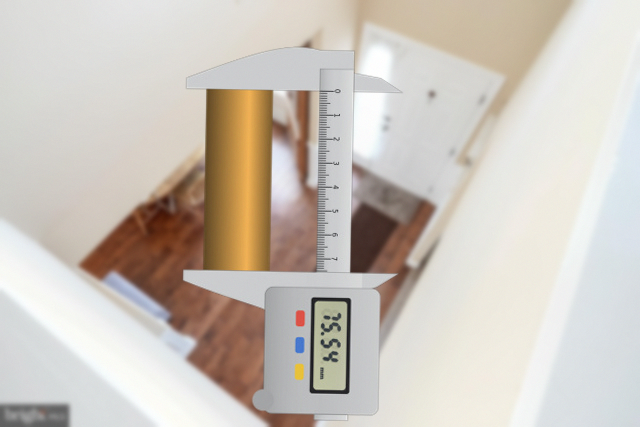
75.54 mm
